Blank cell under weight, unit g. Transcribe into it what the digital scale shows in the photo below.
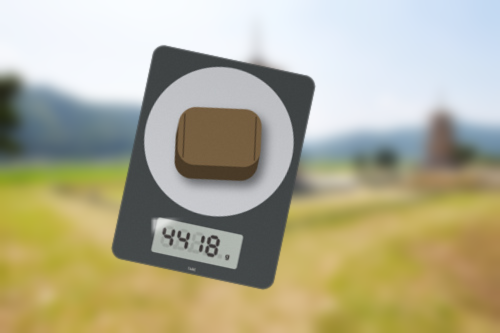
4418 g
